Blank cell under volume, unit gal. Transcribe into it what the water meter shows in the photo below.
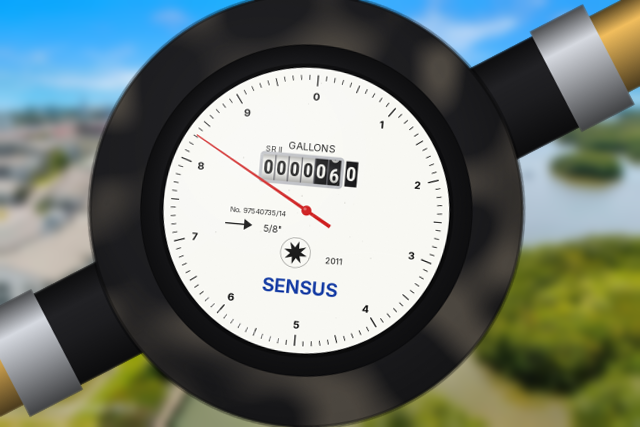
58.3 gal
